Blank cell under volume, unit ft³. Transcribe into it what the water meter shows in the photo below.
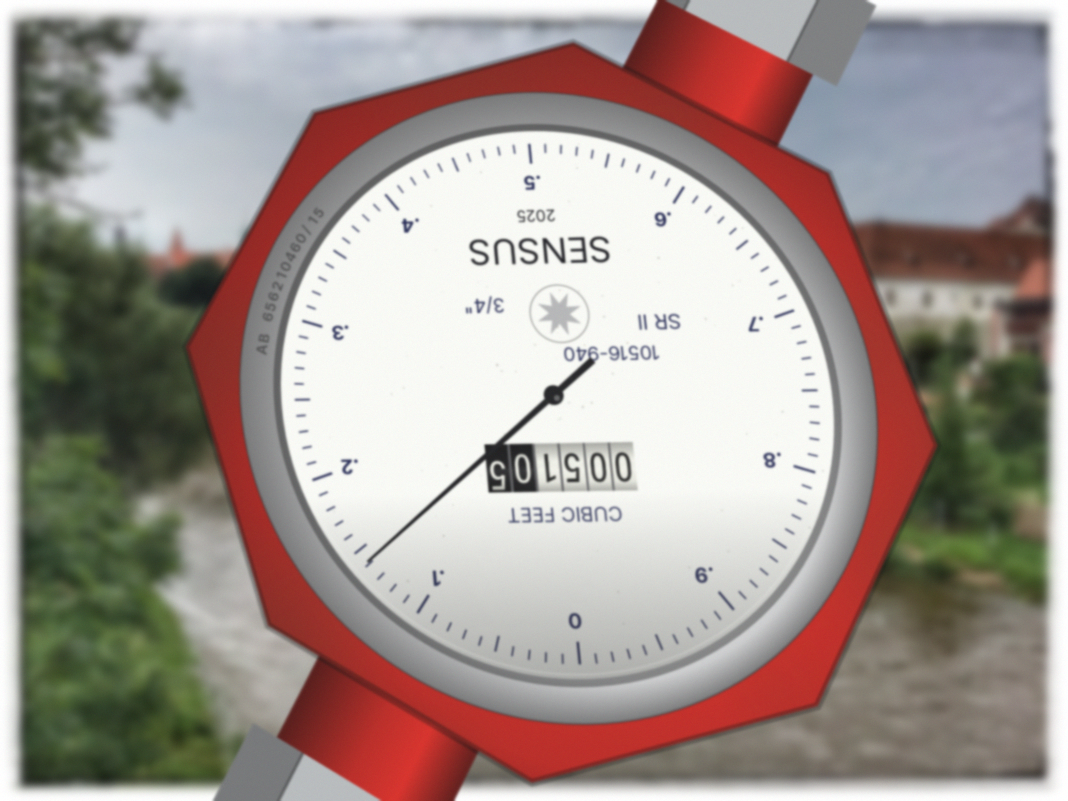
5105.14 ft³
